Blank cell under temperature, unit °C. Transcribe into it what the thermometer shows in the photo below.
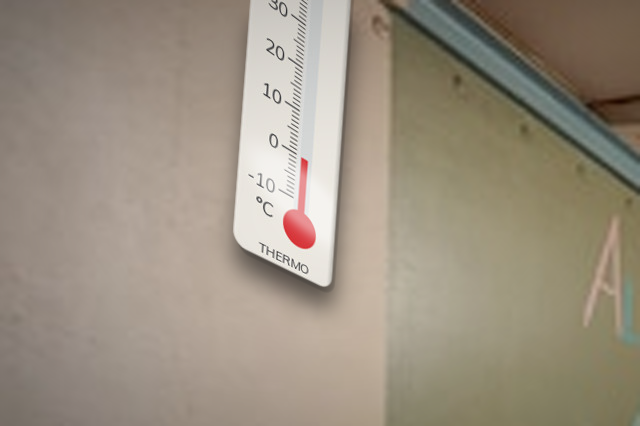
0 °C
